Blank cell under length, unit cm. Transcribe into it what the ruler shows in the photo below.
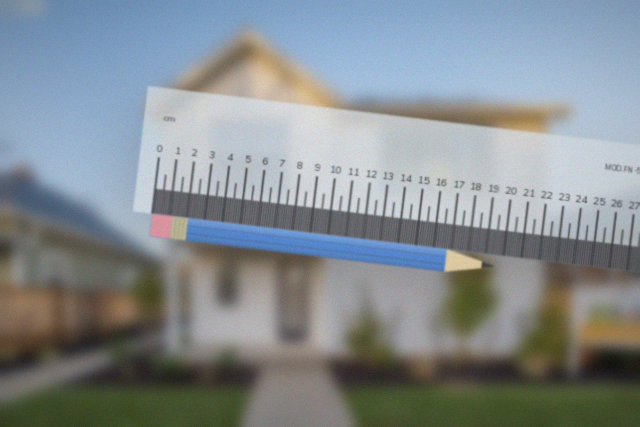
19.5 cm
